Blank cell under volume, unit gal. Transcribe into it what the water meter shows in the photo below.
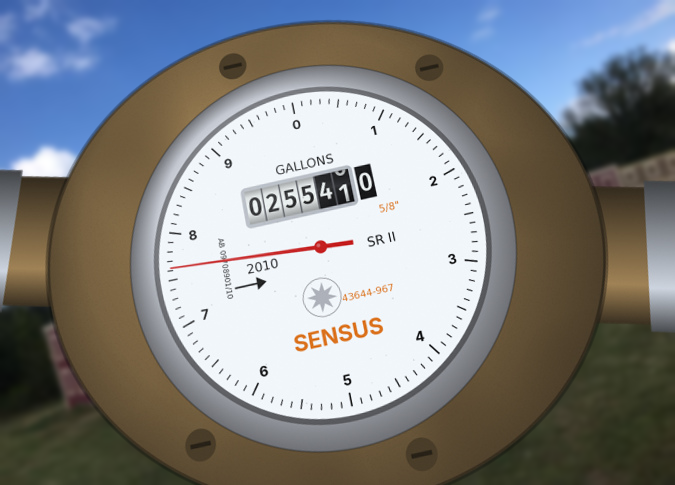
255407.6 gal
